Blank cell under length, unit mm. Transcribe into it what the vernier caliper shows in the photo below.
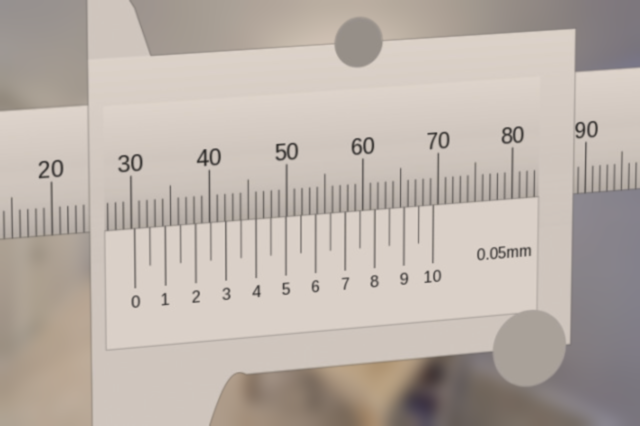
30.4 mm
